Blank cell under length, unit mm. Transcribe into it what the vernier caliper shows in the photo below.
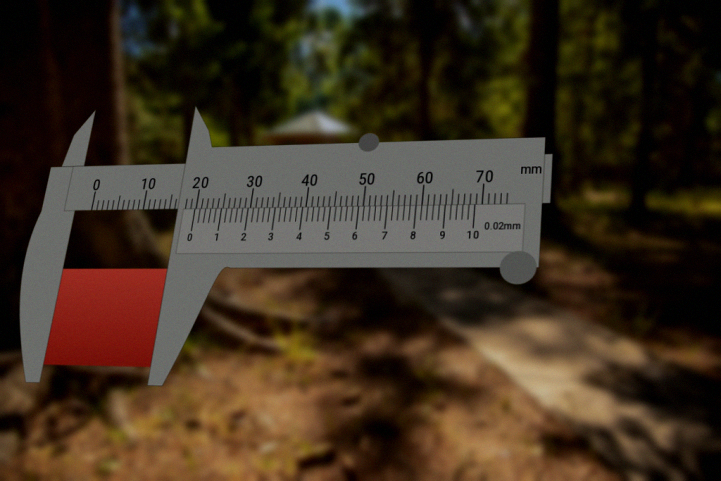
19.8 mm
